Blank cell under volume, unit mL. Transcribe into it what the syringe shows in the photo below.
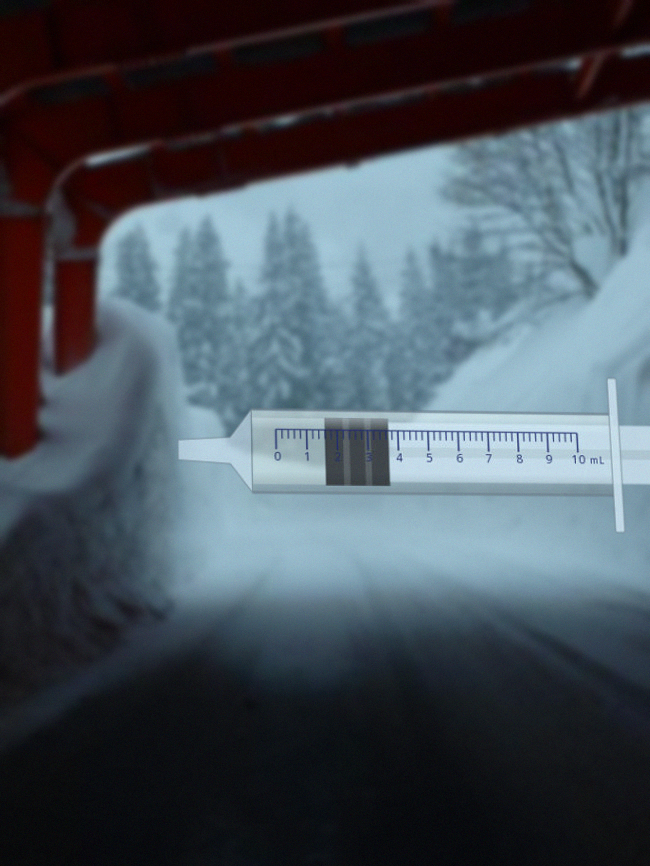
1.6 mL
